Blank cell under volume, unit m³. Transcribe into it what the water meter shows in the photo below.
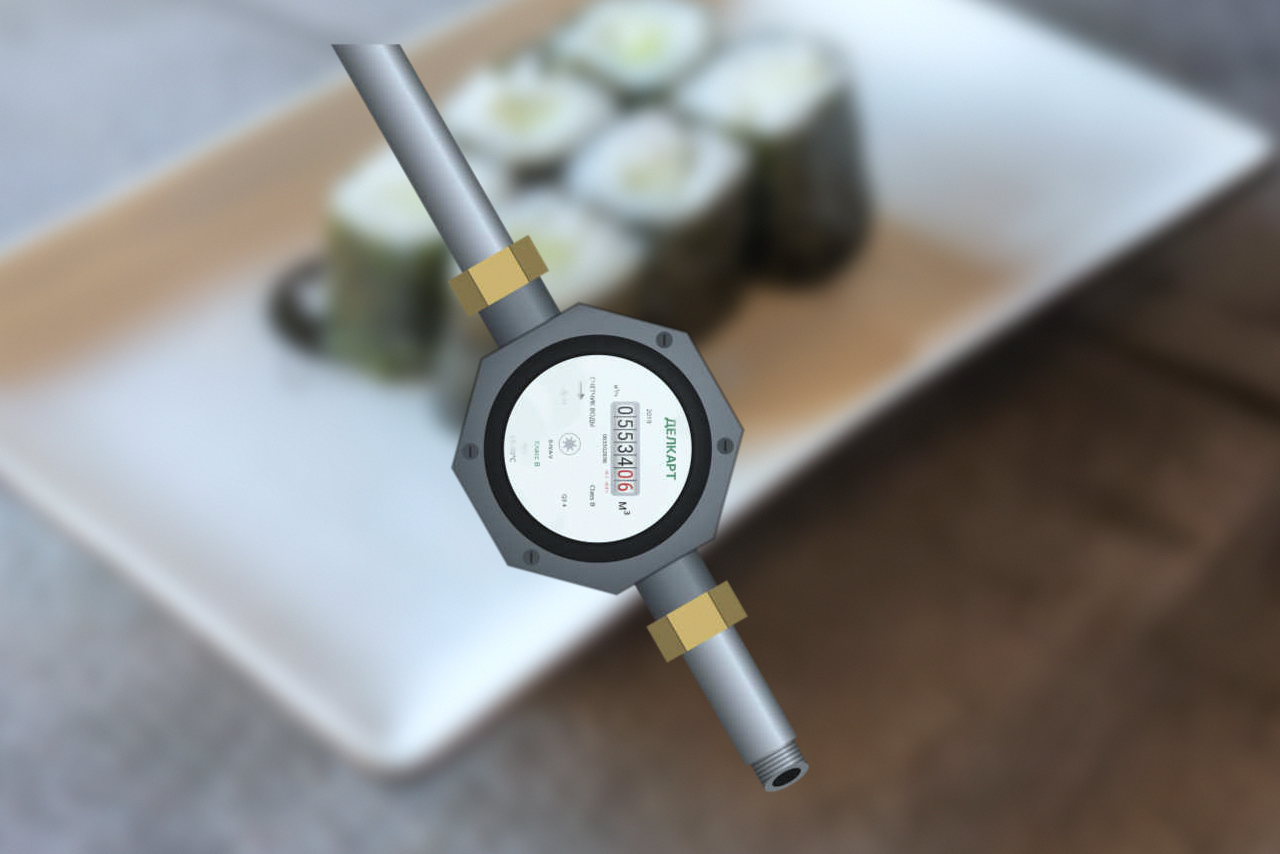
5534.06 m³
